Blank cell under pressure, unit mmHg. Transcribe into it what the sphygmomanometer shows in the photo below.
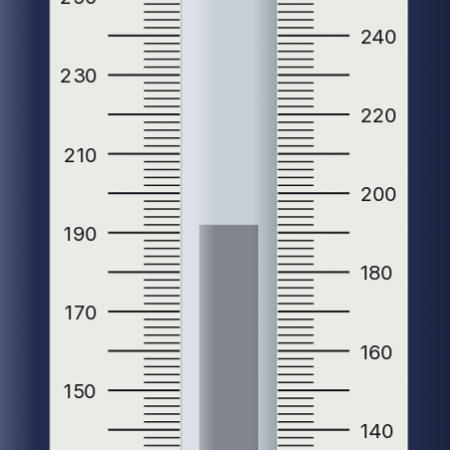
192 mmHg
